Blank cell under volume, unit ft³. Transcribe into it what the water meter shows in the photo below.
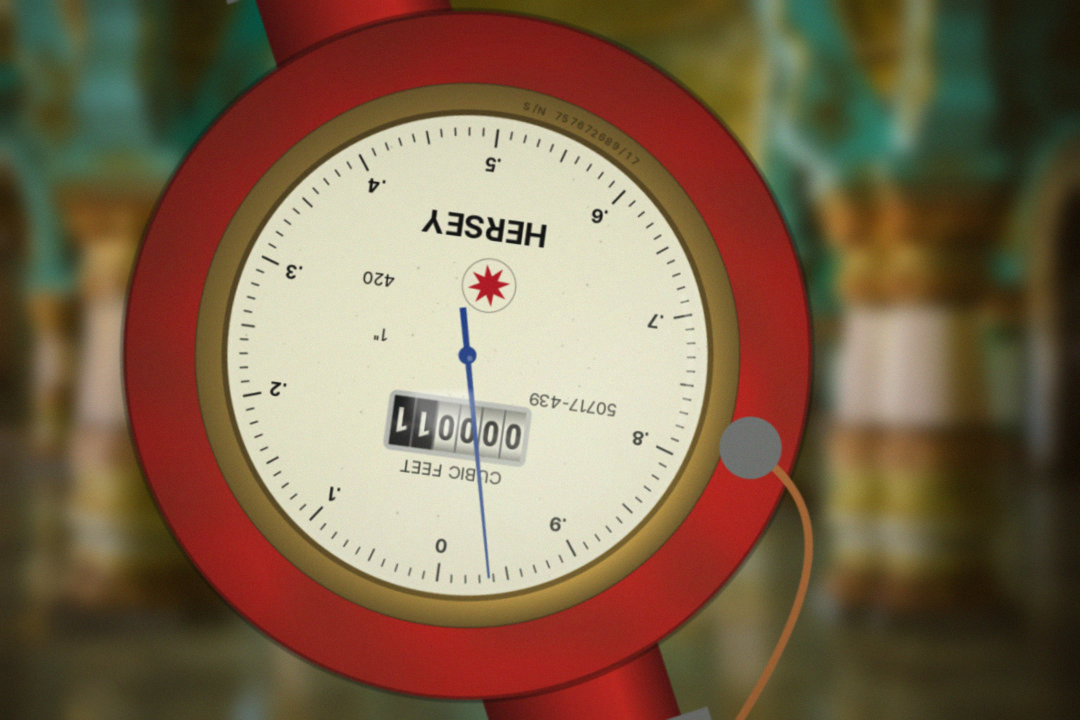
10.96 ft³
